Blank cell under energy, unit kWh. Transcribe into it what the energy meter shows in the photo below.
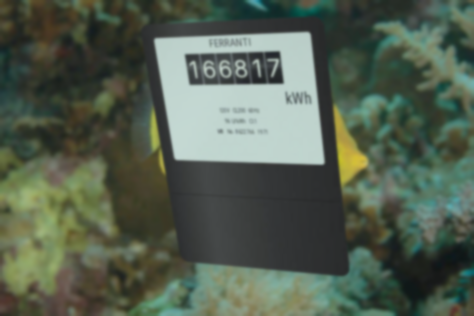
166817 kWh
